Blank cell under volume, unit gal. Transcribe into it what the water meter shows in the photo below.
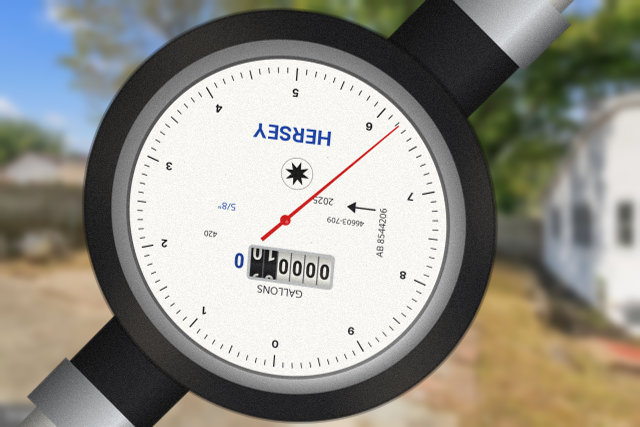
96.2 gal
